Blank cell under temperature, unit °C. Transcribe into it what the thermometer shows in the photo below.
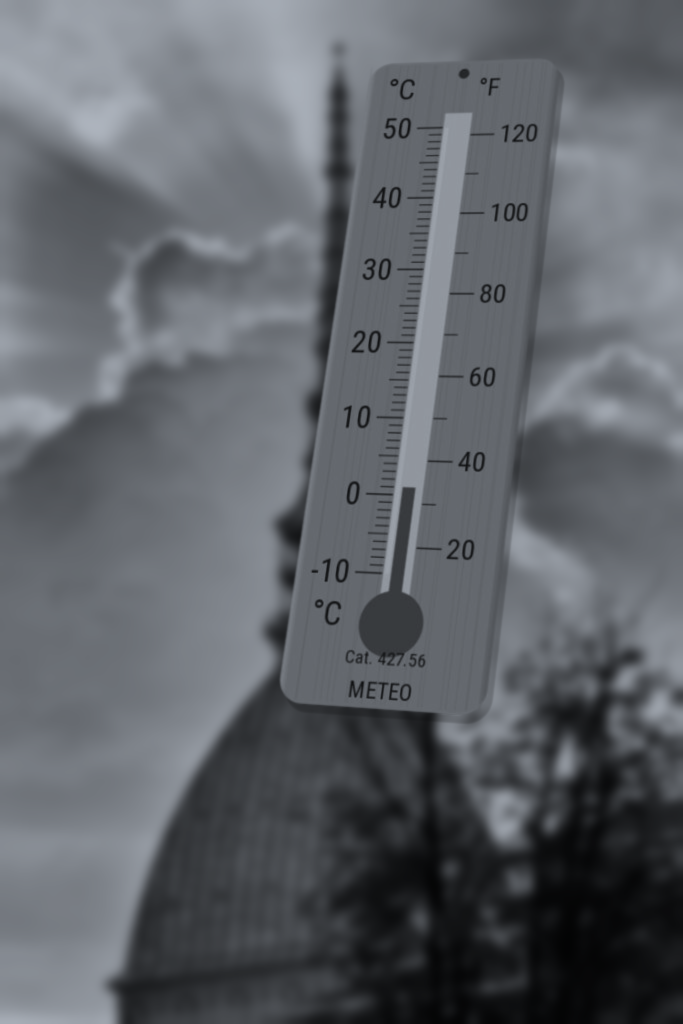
1 °C
